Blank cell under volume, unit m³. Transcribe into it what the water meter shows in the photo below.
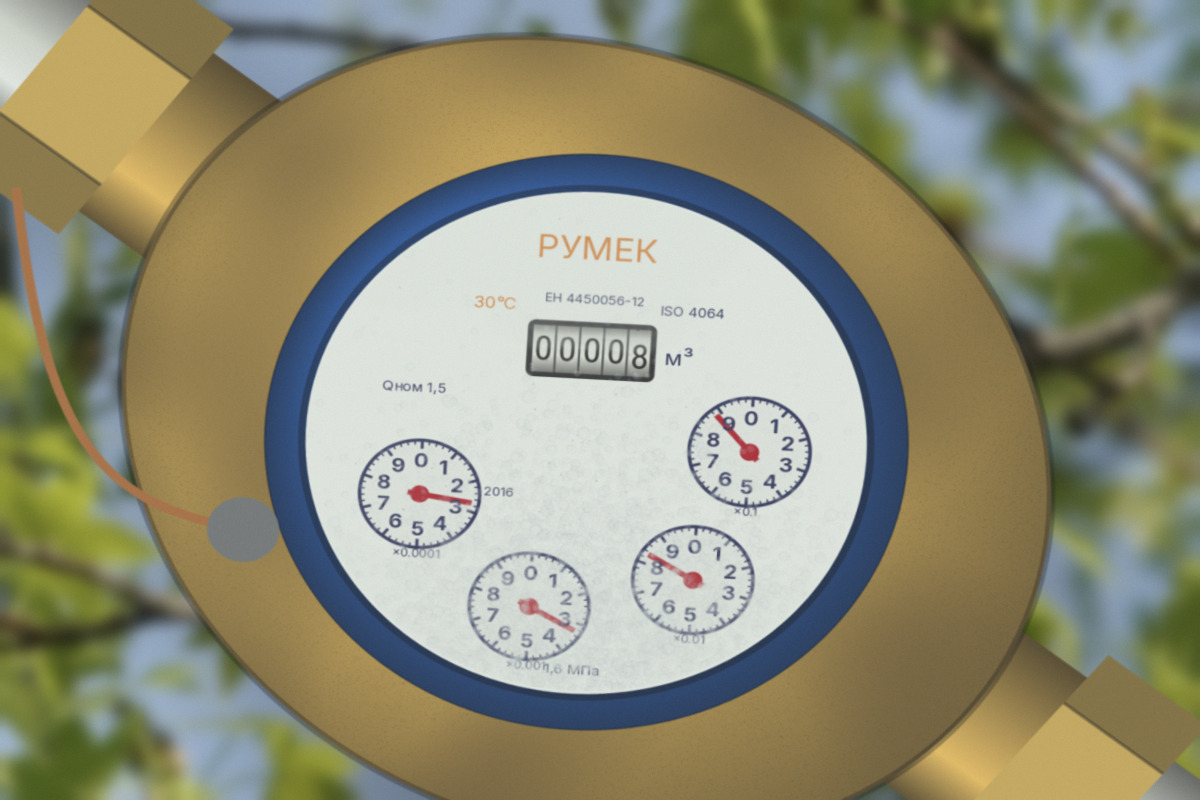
7.8832 m³
